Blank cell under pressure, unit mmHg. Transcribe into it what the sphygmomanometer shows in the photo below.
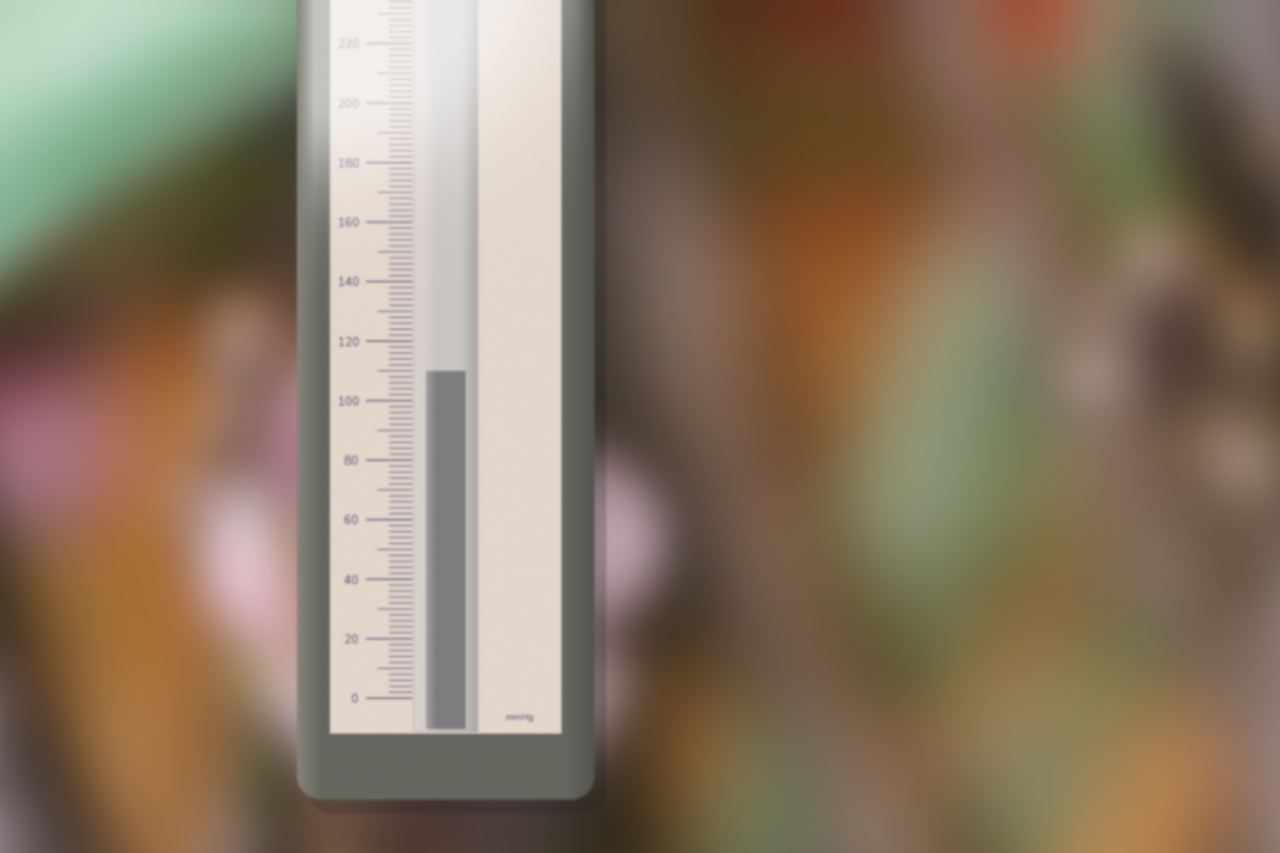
110 mmHg
